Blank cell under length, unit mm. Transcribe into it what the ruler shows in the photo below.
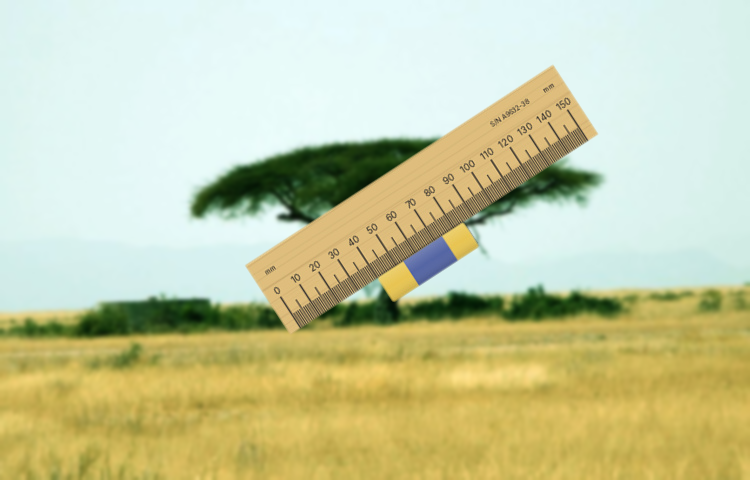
45 mm
